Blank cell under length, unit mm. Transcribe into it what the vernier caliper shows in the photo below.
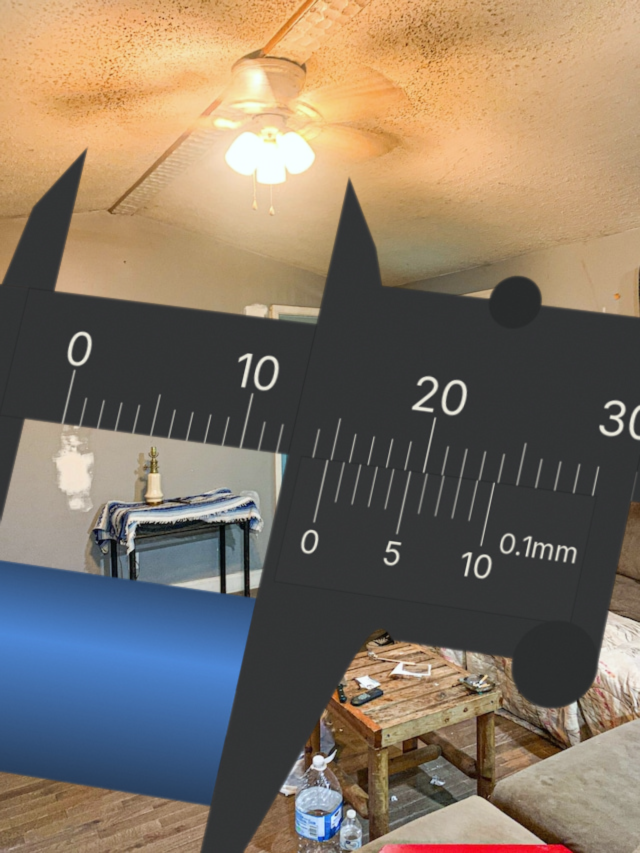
14.8 mm
